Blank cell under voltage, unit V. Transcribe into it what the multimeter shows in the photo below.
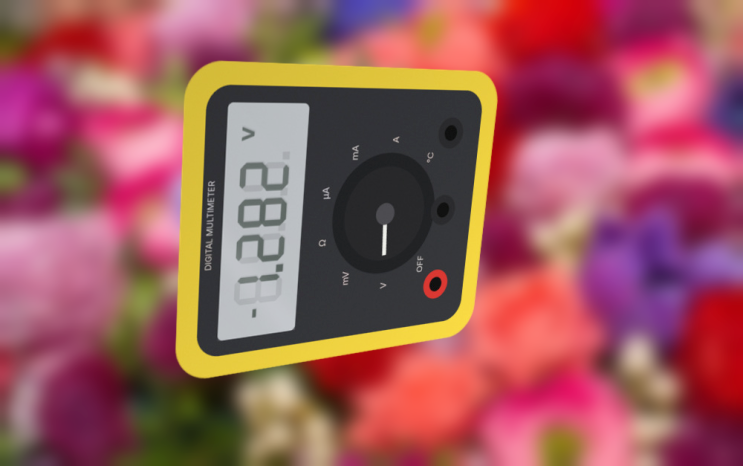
-1.282 V
